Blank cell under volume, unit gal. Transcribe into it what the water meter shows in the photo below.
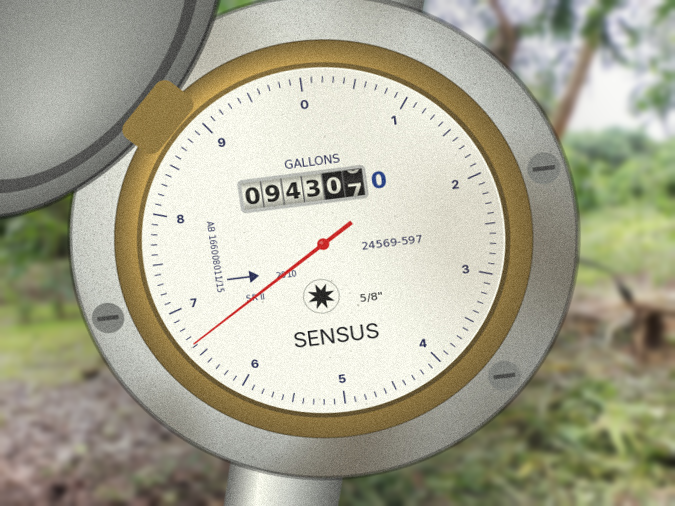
943066.6 gal
